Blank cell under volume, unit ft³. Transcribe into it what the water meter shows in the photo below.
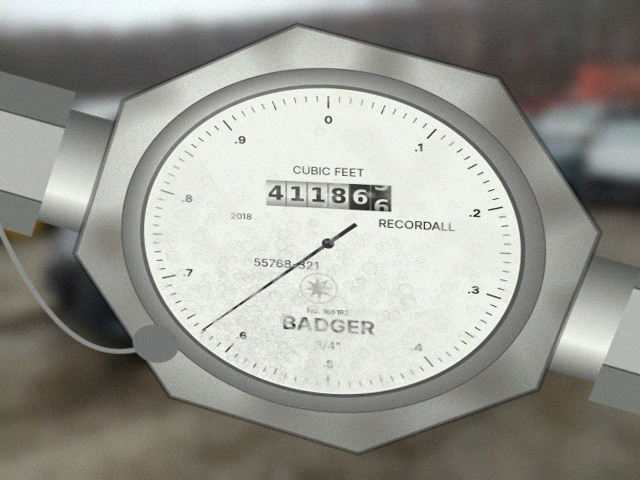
411865.63 ft³
